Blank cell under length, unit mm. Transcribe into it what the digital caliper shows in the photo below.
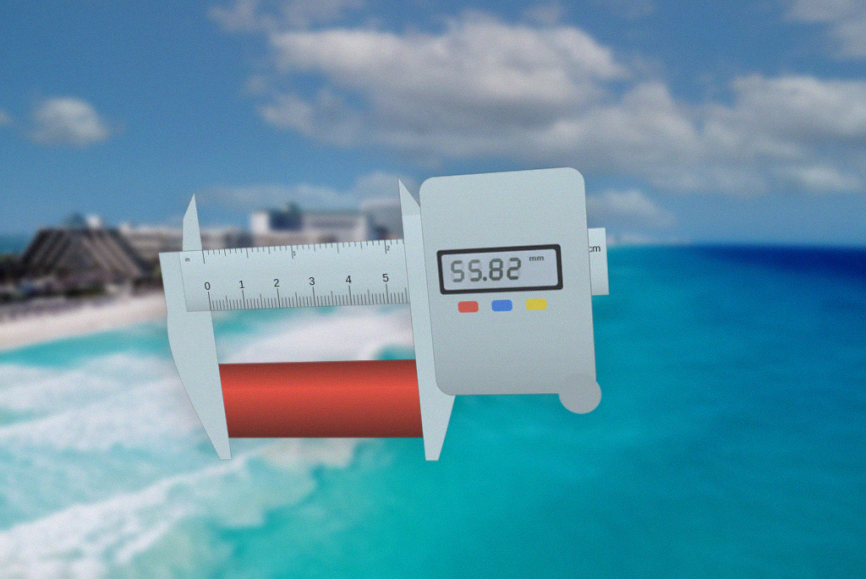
55.82 mm
